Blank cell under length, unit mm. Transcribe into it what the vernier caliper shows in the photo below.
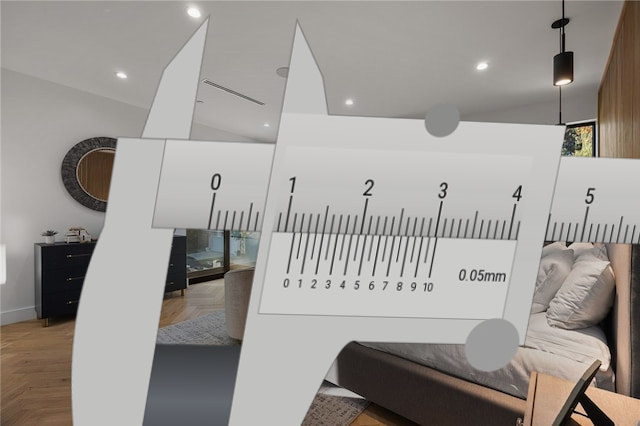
11.2 mm
